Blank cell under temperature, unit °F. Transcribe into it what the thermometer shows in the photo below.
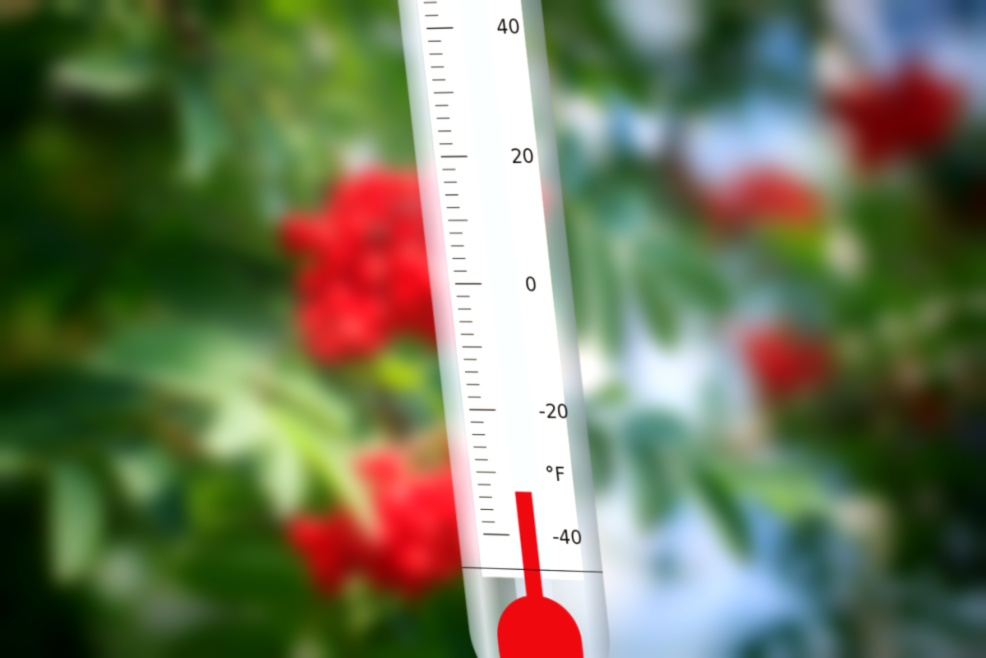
-33 °F
